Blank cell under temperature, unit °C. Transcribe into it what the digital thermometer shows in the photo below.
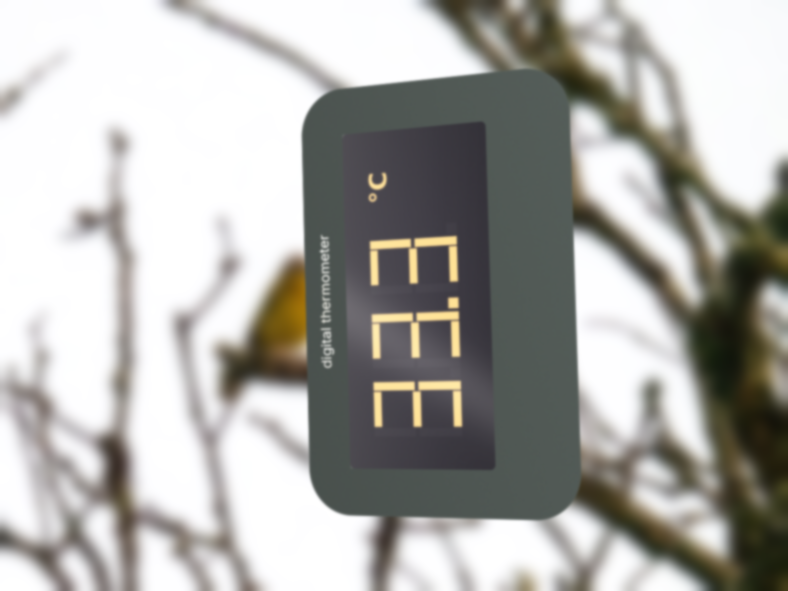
33.3 °C
